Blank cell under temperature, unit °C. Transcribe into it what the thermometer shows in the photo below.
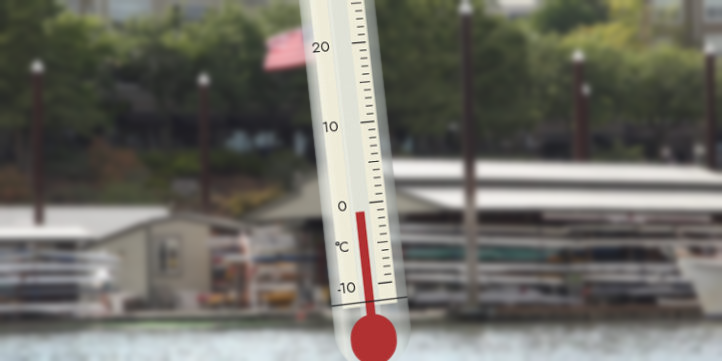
-1 °C
